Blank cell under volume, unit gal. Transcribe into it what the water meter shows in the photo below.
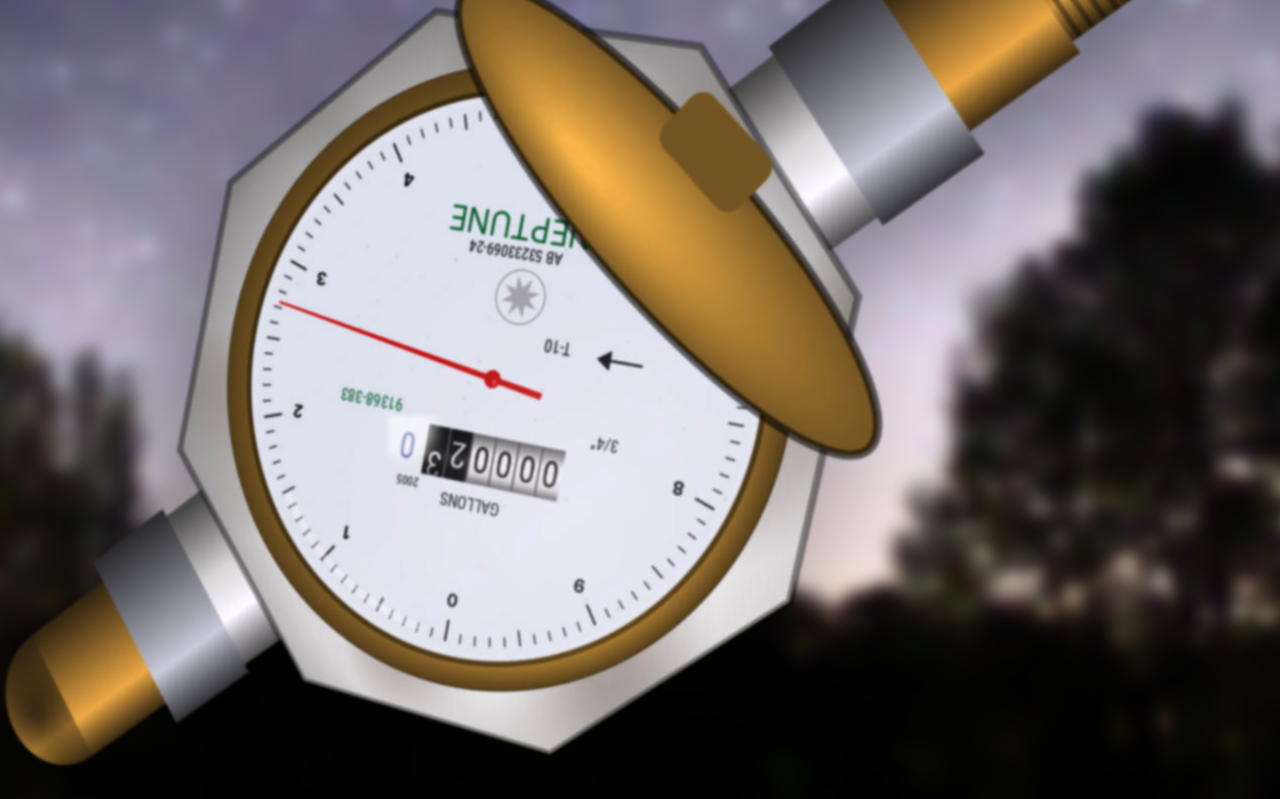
232.7 gal
